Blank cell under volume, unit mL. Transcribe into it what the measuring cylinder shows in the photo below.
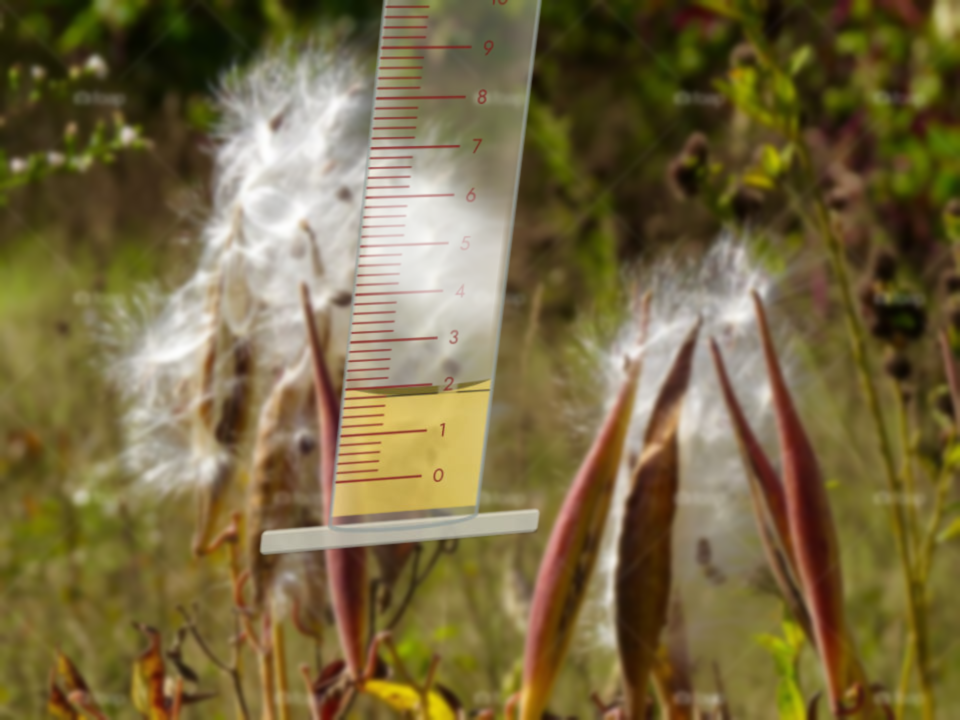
1.8 mL
